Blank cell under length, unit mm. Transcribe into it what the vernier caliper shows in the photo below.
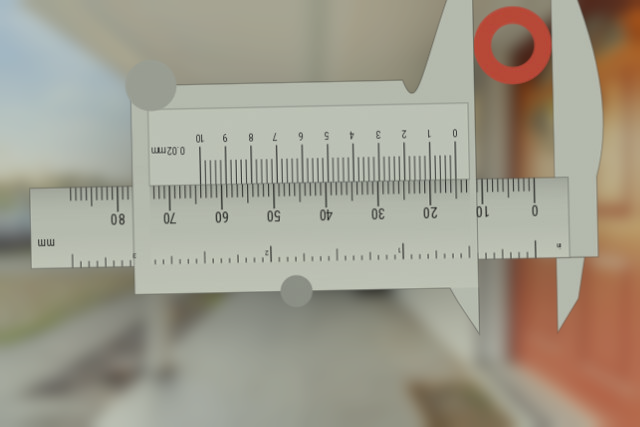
15.0 mm
